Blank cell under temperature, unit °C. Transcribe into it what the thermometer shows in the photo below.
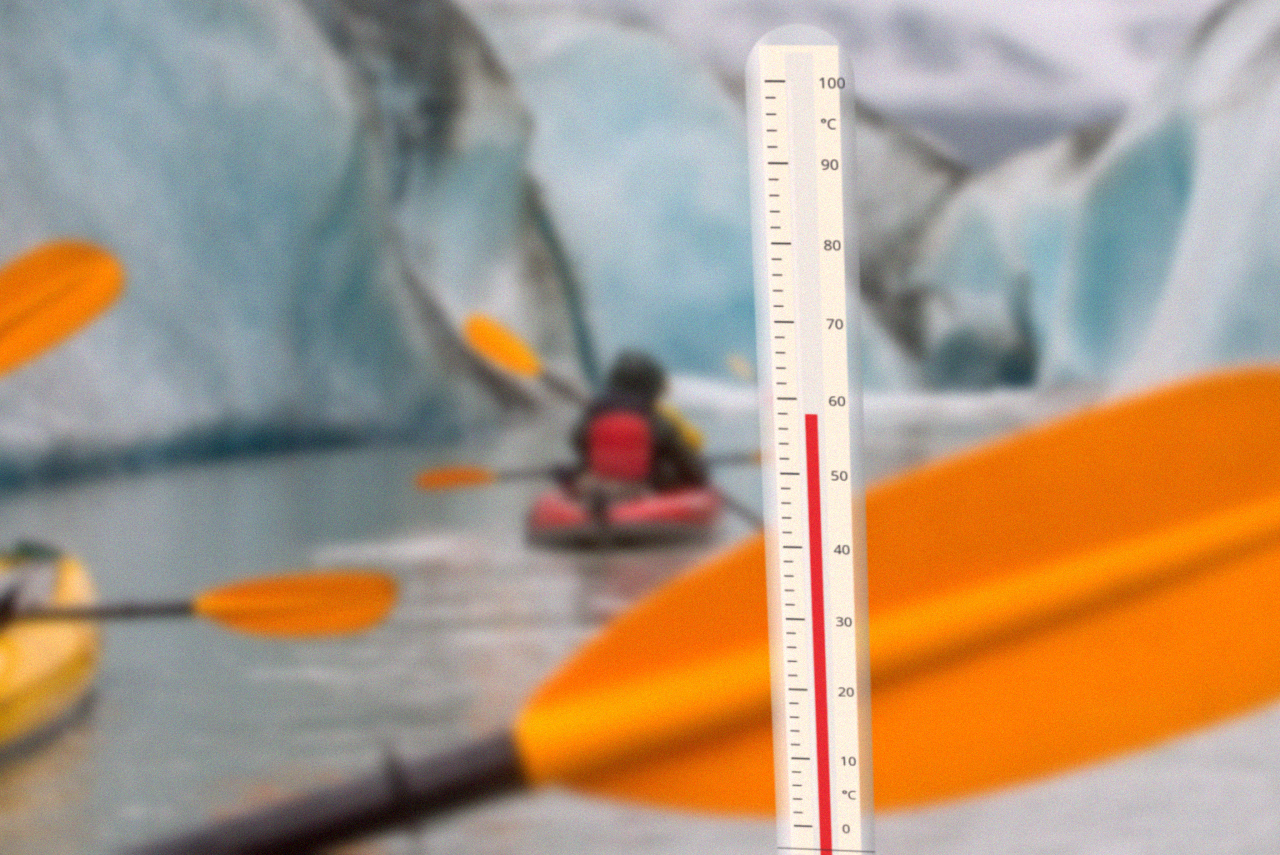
58 °C
